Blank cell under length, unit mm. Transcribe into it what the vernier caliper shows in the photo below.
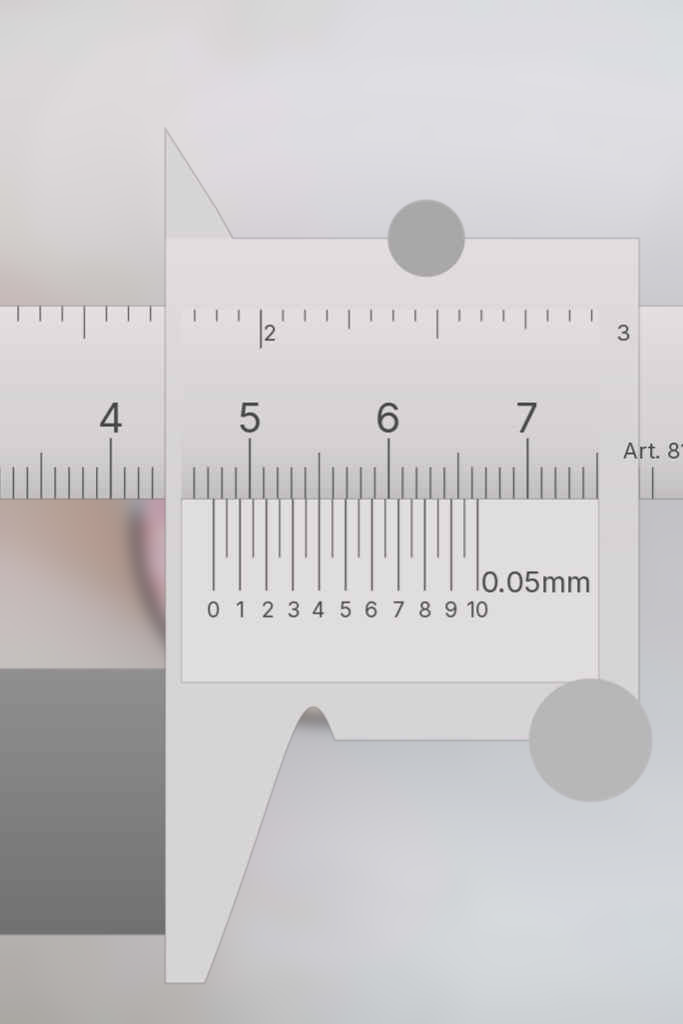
47.4 mm
